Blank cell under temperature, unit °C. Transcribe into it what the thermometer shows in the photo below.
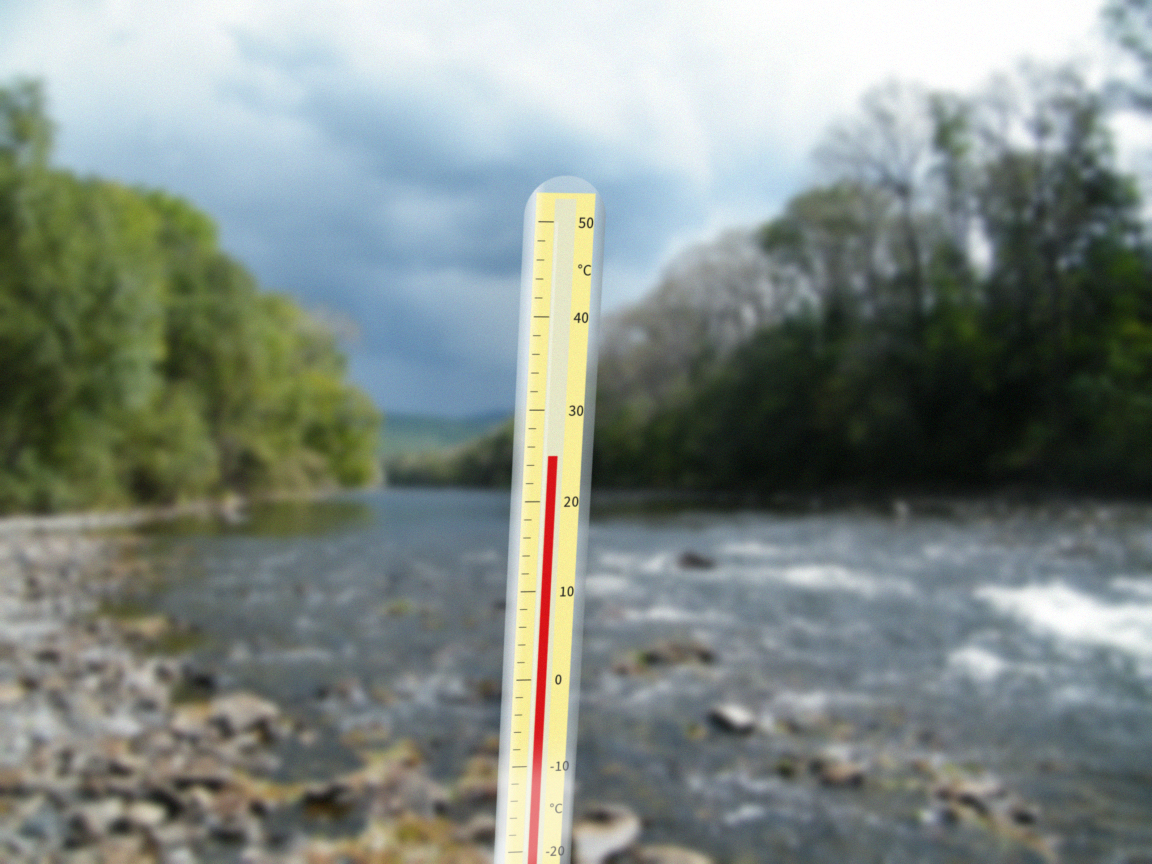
25 °C
